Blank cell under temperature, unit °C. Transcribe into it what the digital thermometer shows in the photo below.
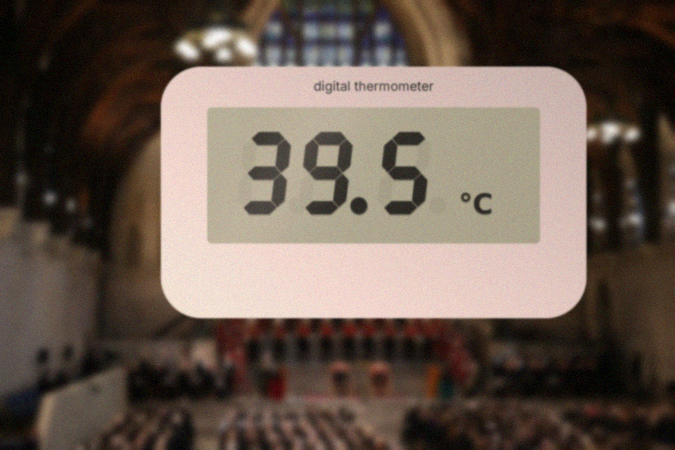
39.5 °C
